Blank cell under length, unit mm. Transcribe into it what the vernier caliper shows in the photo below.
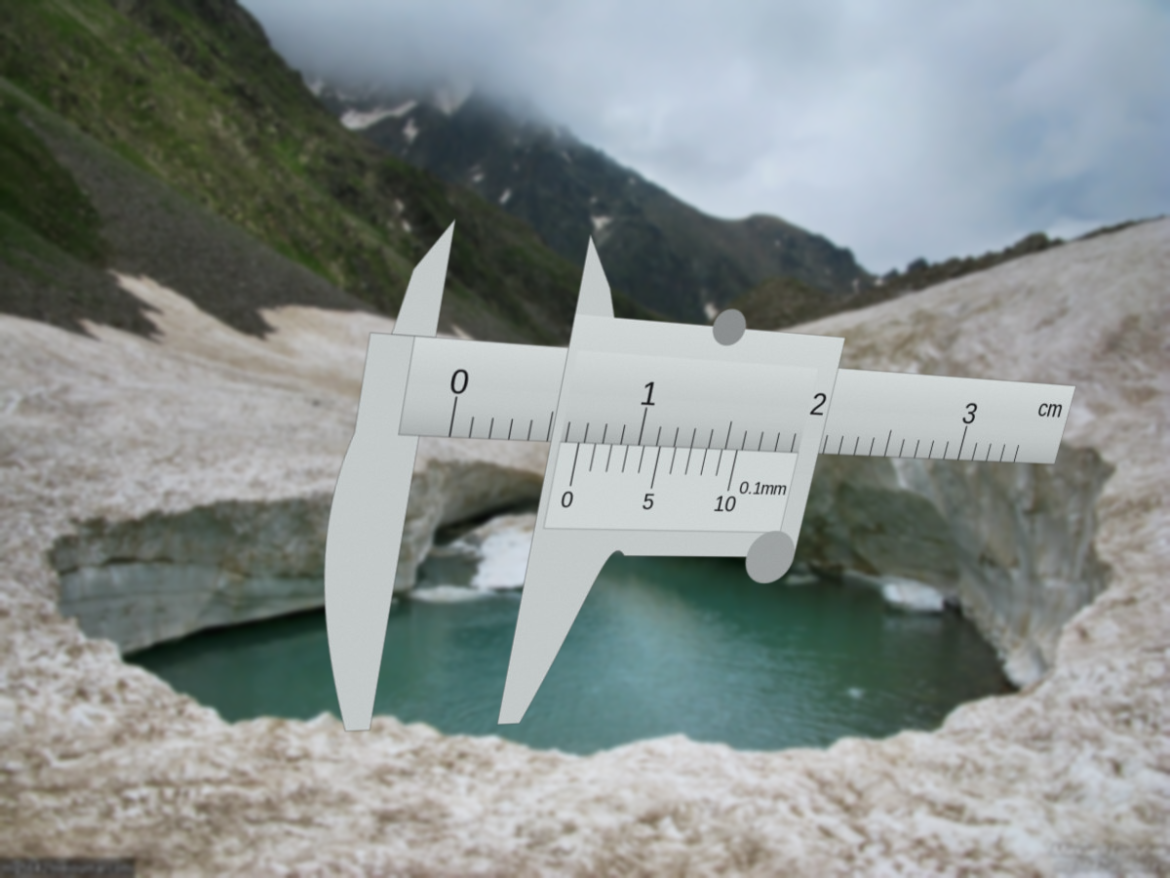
6.7 mm
